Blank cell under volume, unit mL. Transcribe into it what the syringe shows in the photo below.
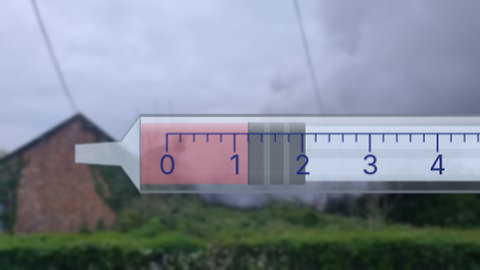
1.2 mL
